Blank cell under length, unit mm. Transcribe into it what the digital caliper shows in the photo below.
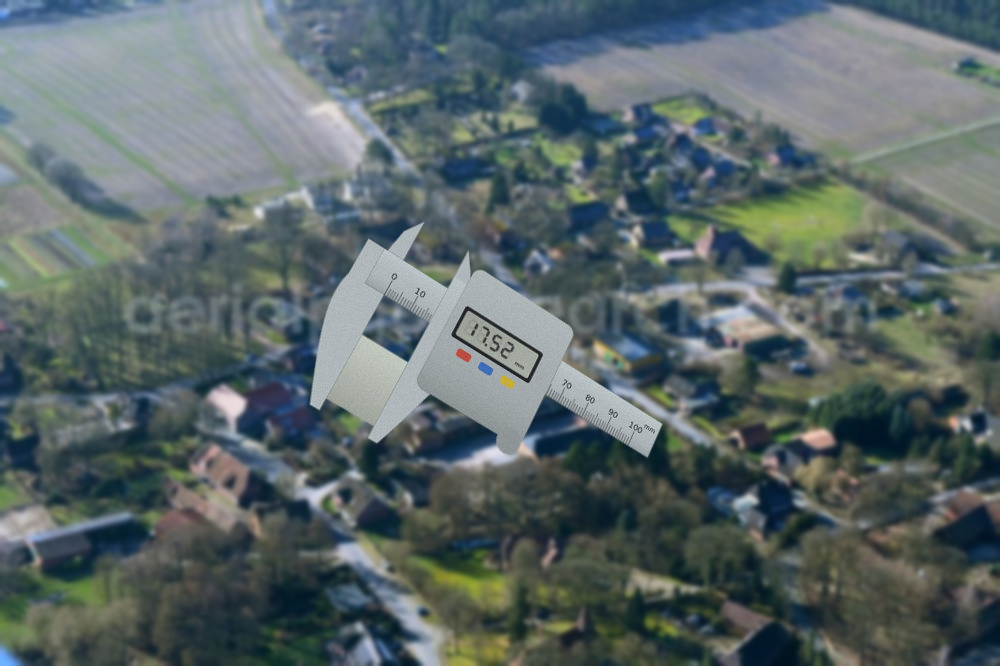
17.52 mm
